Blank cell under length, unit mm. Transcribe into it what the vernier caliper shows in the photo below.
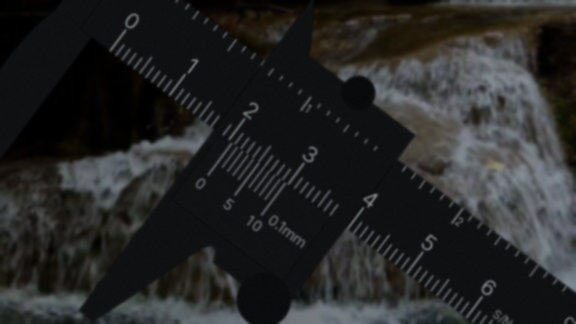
20.6 mm
